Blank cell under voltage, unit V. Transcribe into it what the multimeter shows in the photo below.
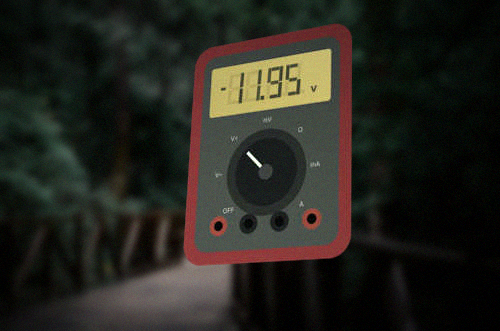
-11.95 V
